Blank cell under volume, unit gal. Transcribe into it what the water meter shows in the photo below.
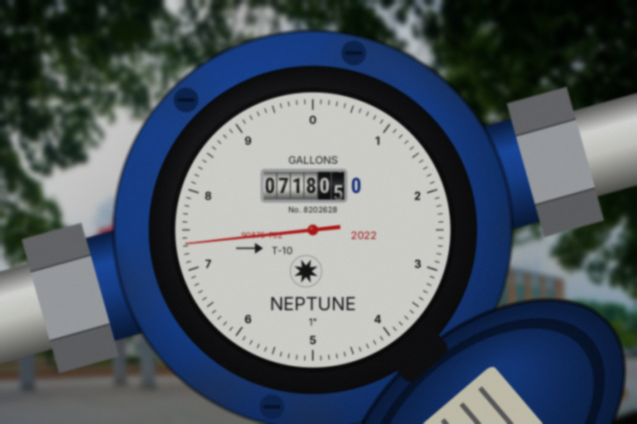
718047.3 gal
